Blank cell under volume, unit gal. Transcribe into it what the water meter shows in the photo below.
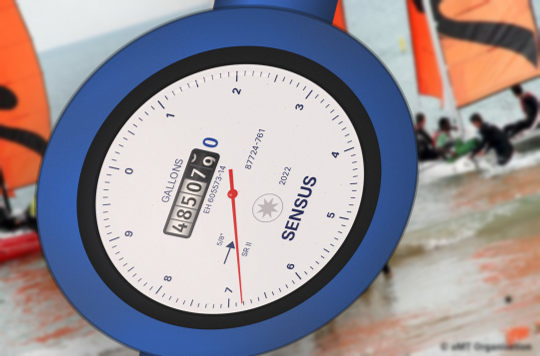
4850786.8 gal
